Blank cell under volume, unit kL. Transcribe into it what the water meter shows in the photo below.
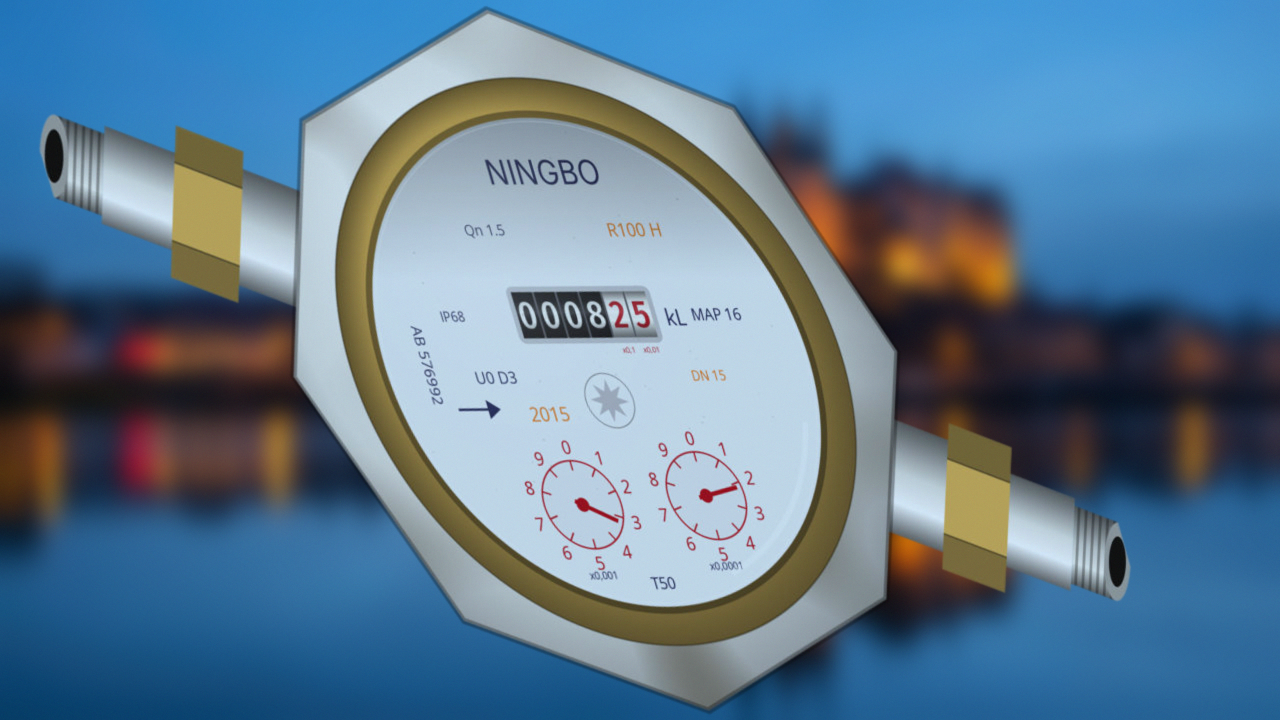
8.2532 kL
